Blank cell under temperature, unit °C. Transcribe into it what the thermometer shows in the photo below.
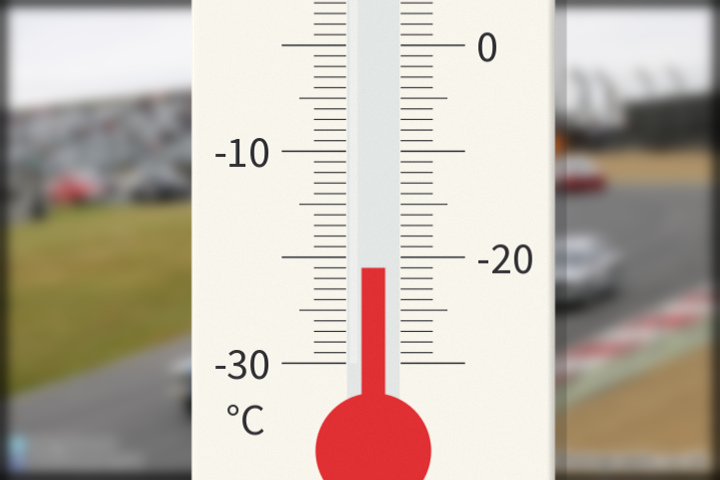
-21 °C
